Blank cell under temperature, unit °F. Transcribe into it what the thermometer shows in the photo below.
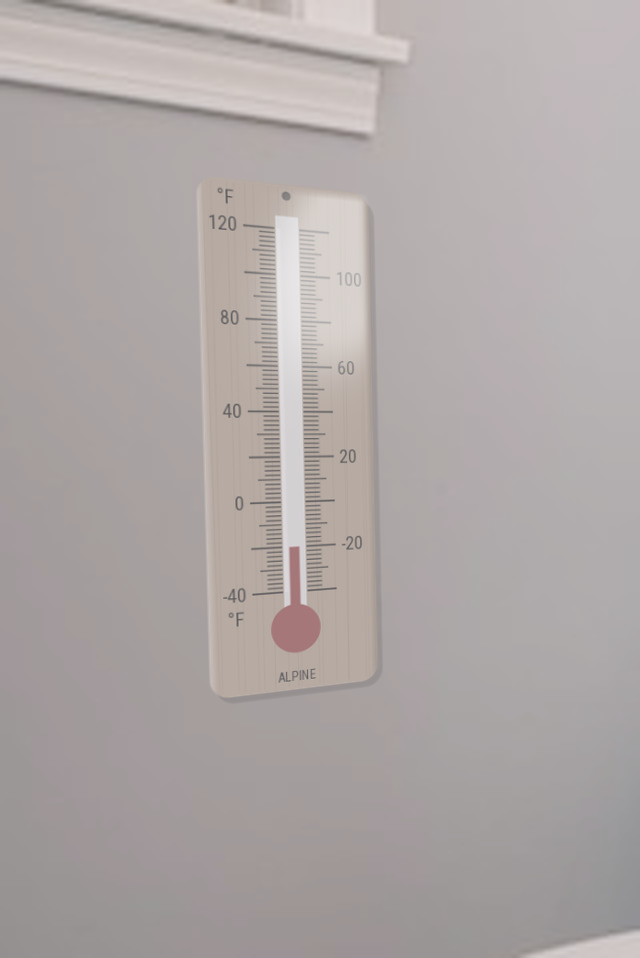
-20 °F
